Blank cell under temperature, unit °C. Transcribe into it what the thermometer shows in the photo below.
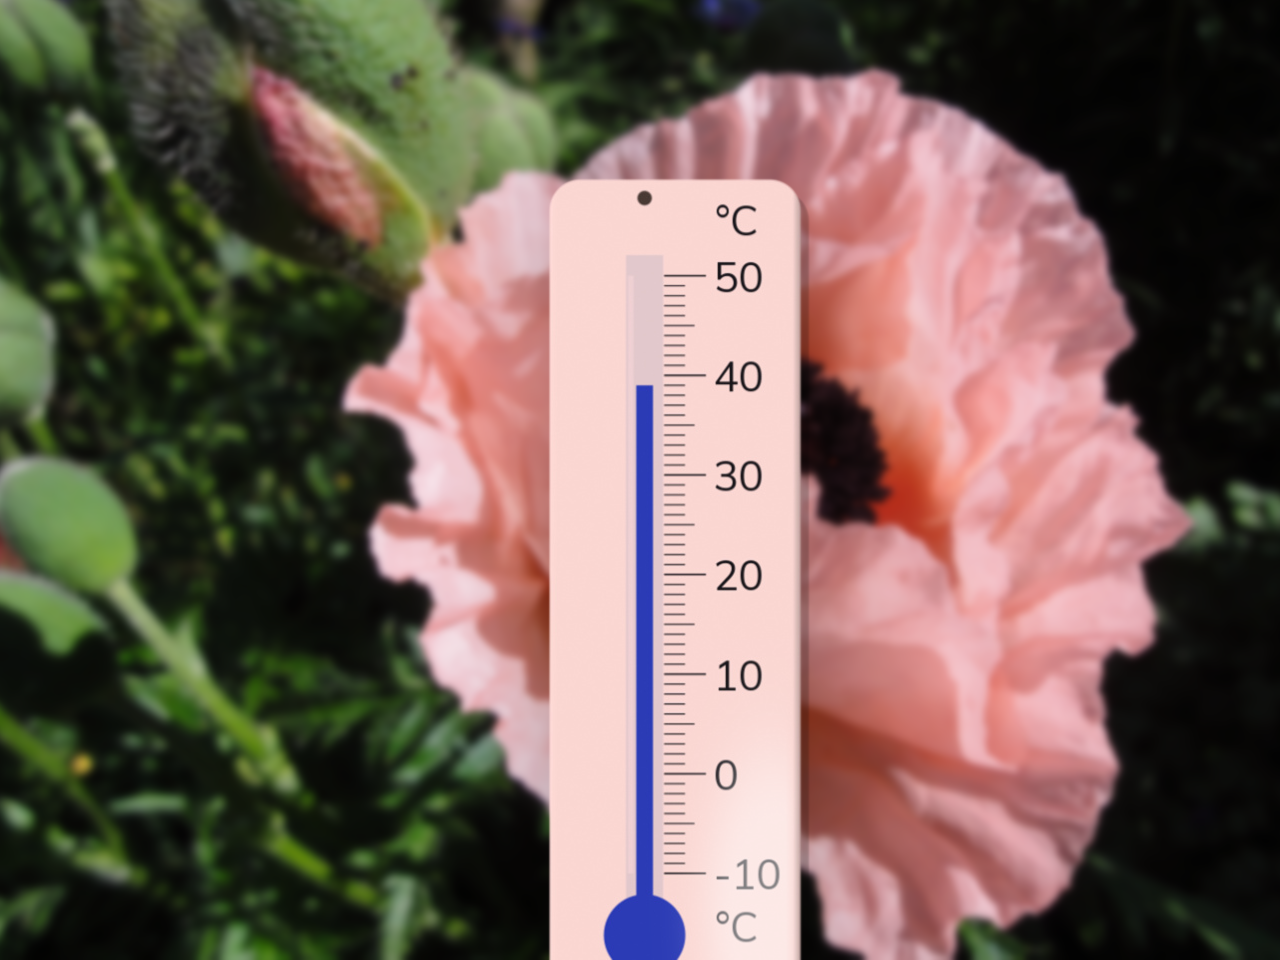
39 °C
